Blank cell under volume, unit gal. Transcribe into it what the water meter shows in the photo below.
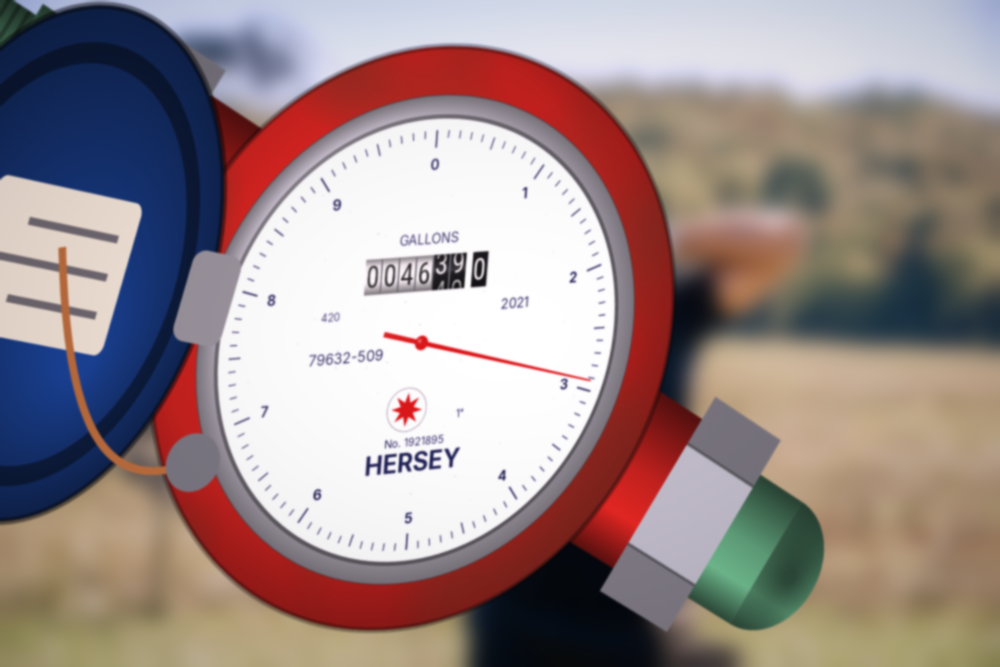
46392.9 gal
